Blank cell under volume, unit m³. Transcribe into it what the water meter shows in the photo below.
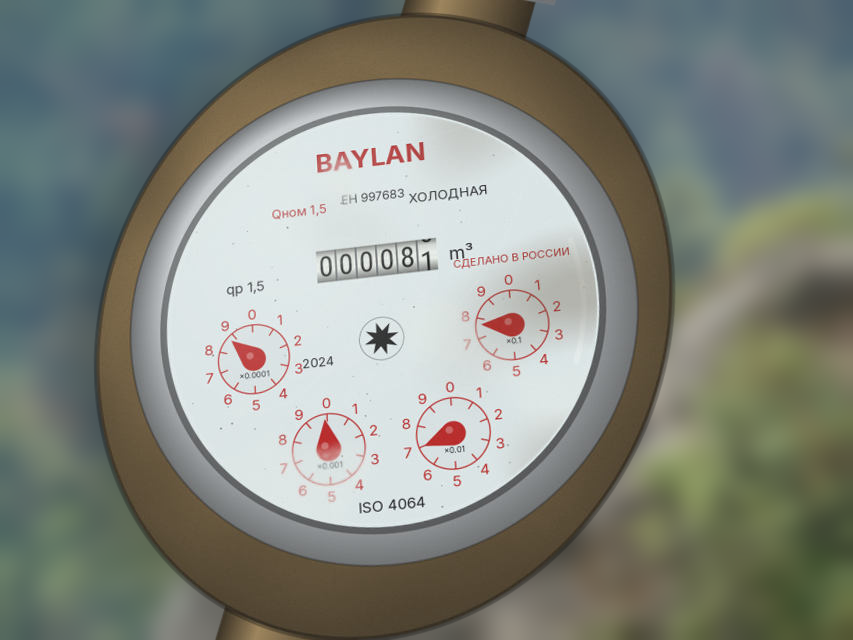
80.7698 m³
